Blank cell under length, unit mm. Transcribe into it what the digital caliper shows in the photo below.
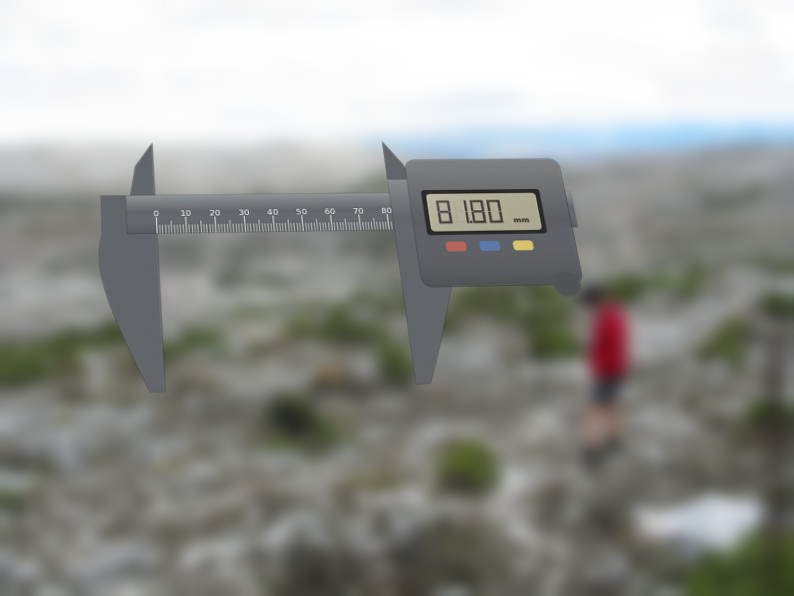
81.80 mm
